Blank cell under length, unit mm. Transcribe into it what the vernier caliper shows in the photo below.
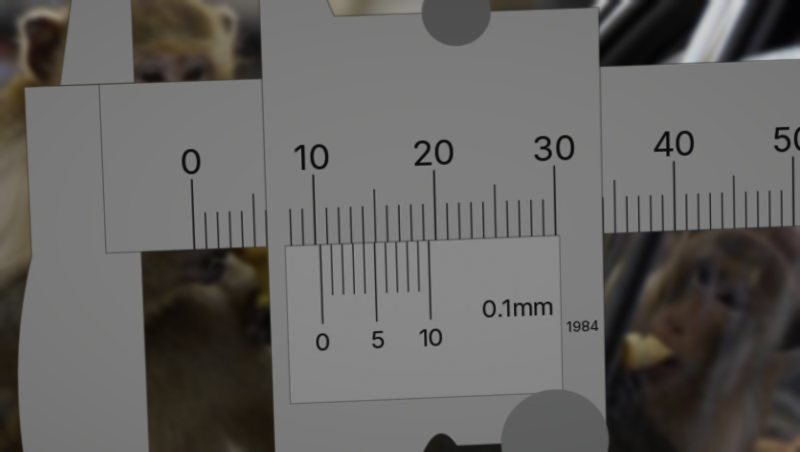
10.4 mm
